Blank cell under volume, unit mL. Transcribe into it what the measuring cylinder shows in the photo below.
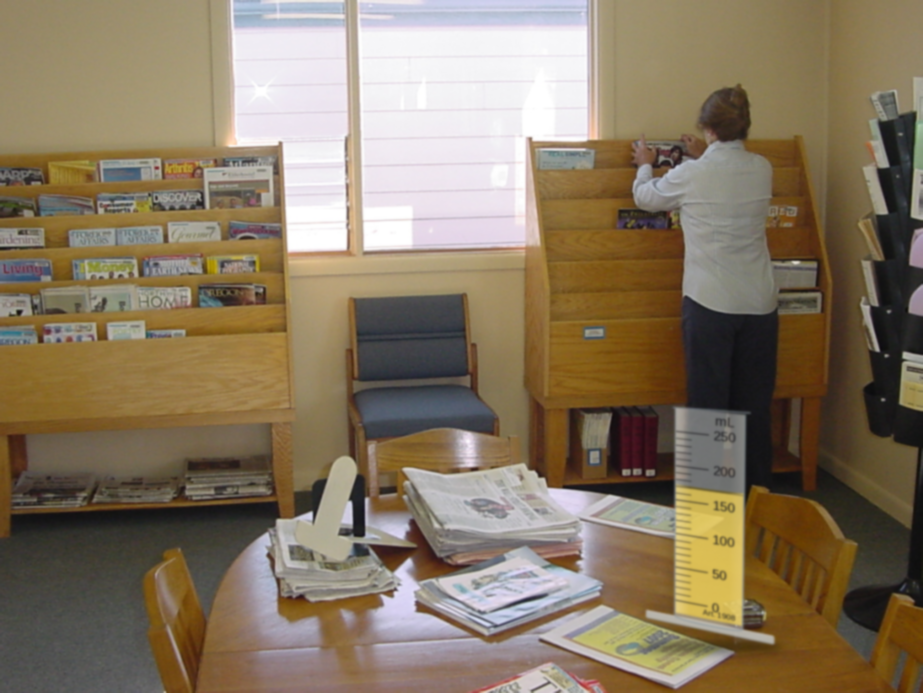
170 mL
